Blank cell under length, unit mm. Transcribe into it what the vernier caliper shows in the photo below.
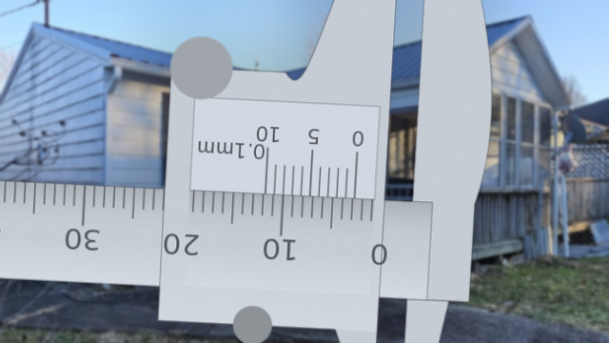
2.8 mm
